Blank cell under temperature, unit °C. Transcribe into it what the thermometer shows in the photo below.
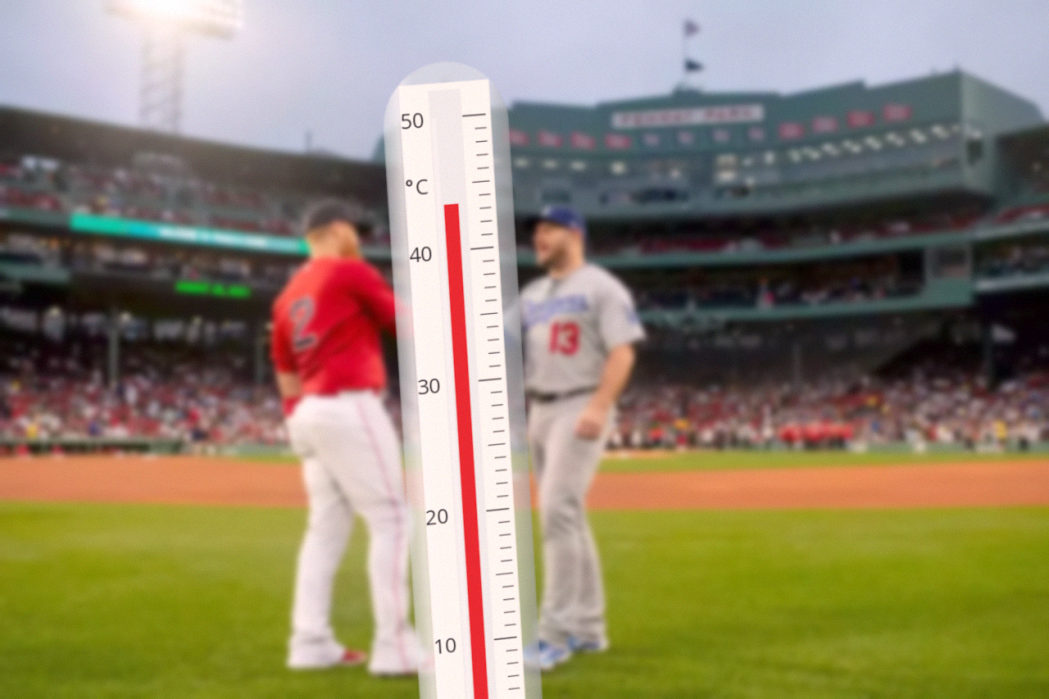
43.5 °C
